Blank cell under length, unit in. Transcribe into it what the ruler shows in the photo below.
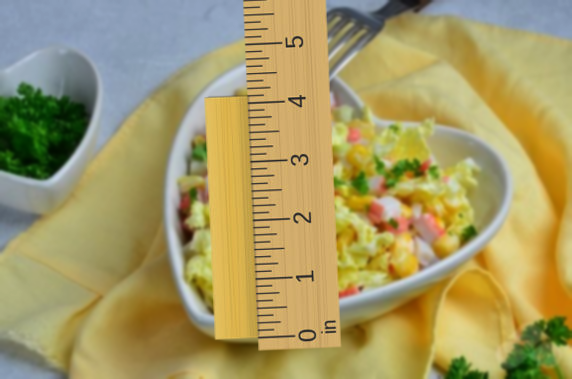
4.125 in
